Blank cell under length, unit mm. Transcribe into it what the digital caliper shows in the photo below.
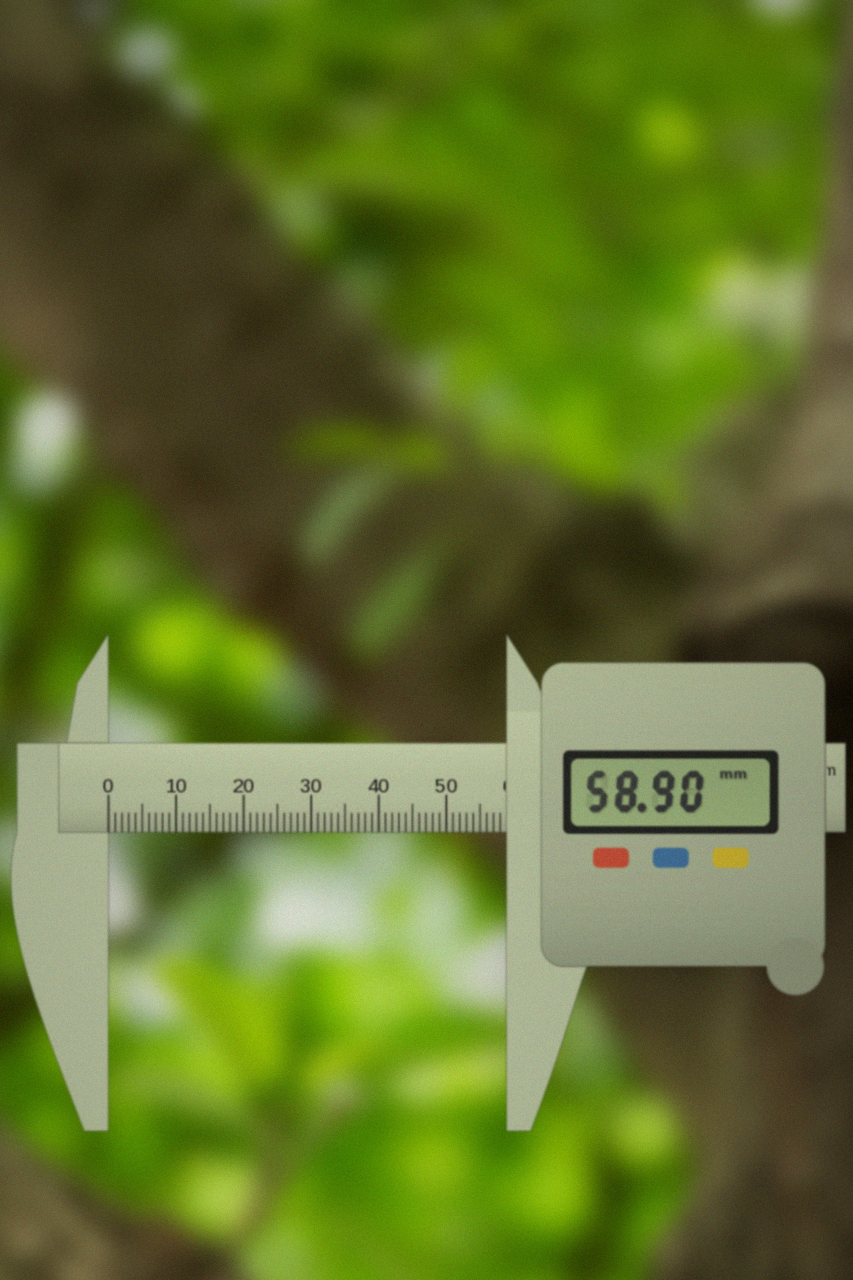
58.90 mm
